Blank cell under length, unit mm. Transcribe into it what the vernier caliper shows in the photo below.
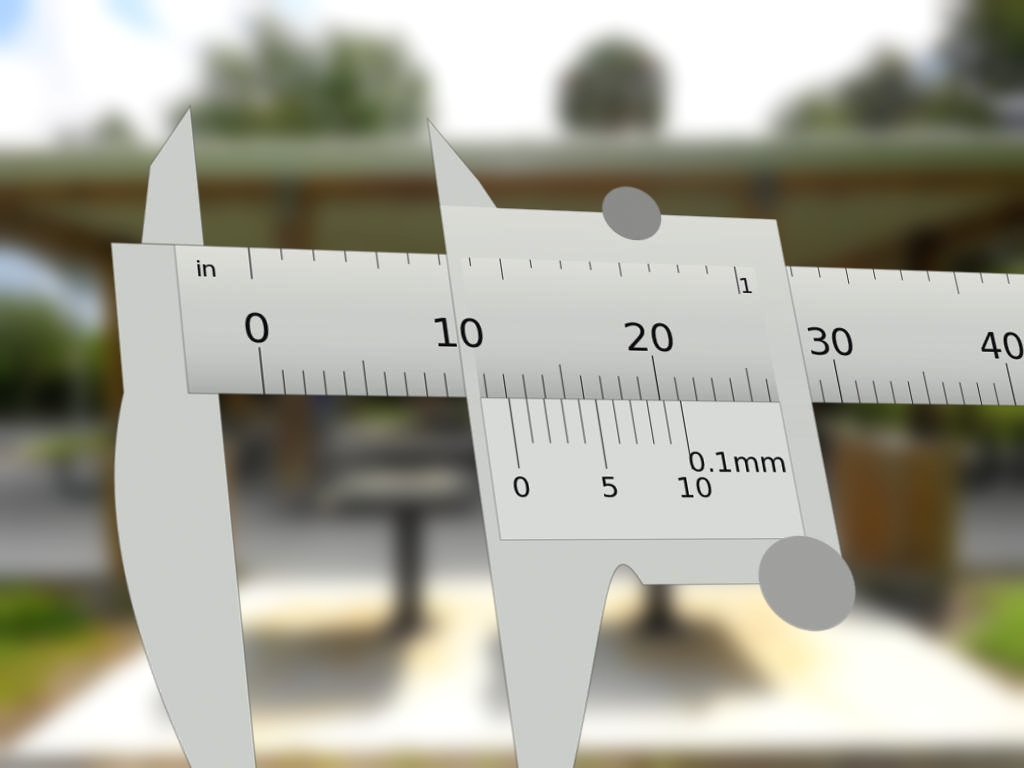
12.1 mm
